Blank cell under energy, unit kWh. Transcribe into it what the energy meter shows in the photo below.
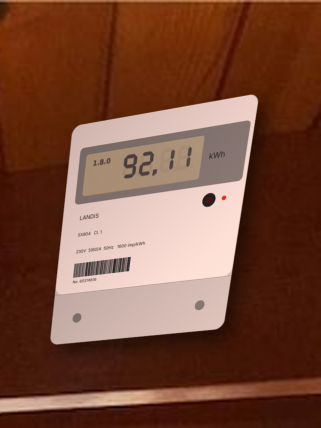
92.11 kWh
